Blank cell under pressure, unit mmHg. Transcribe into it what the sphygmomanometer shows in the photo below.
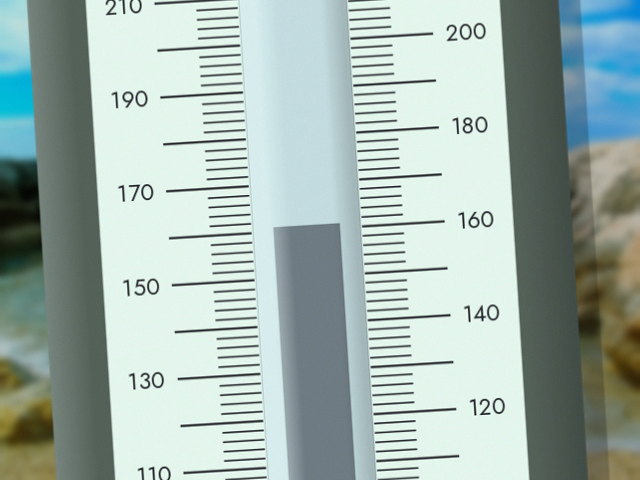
161 mmHg
